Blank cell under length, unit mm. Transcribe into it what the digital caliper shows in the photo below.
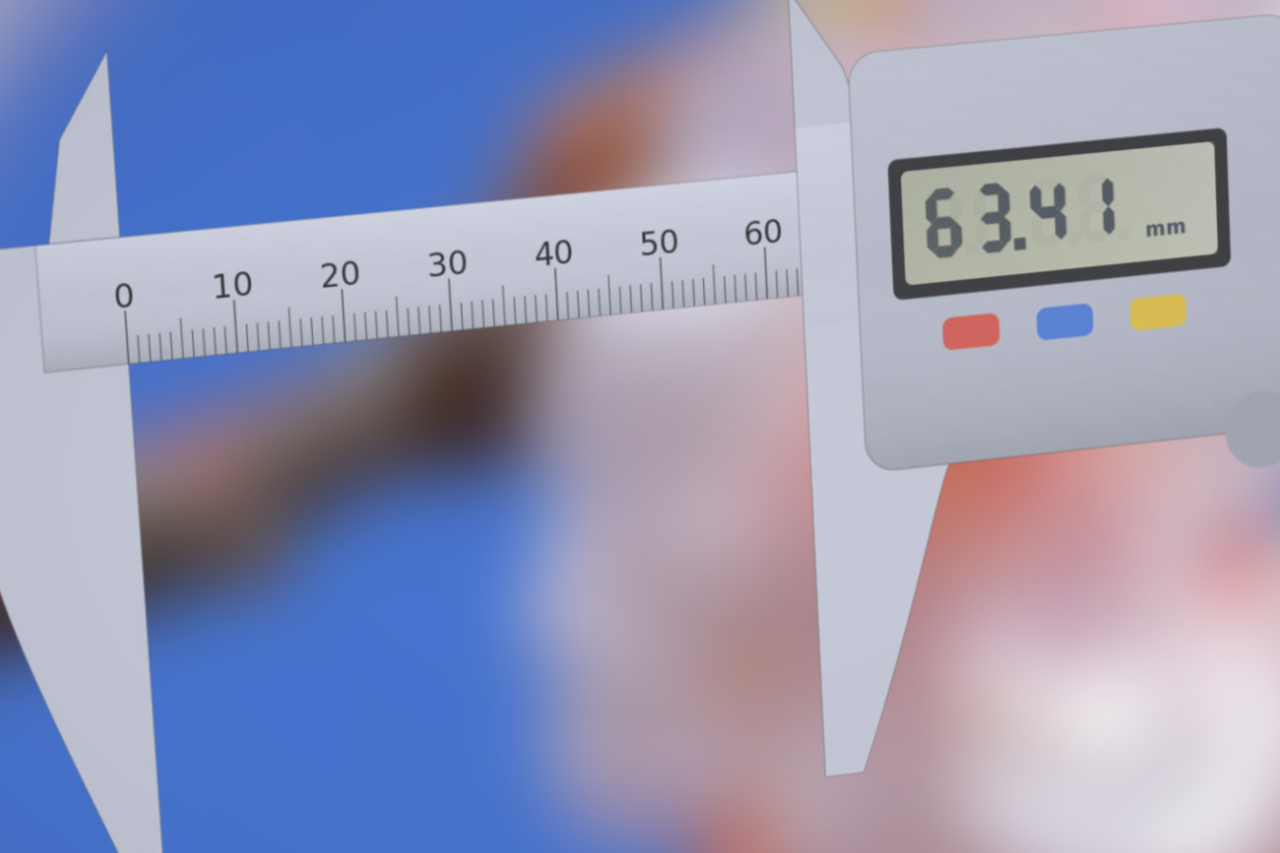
63.41 mm
